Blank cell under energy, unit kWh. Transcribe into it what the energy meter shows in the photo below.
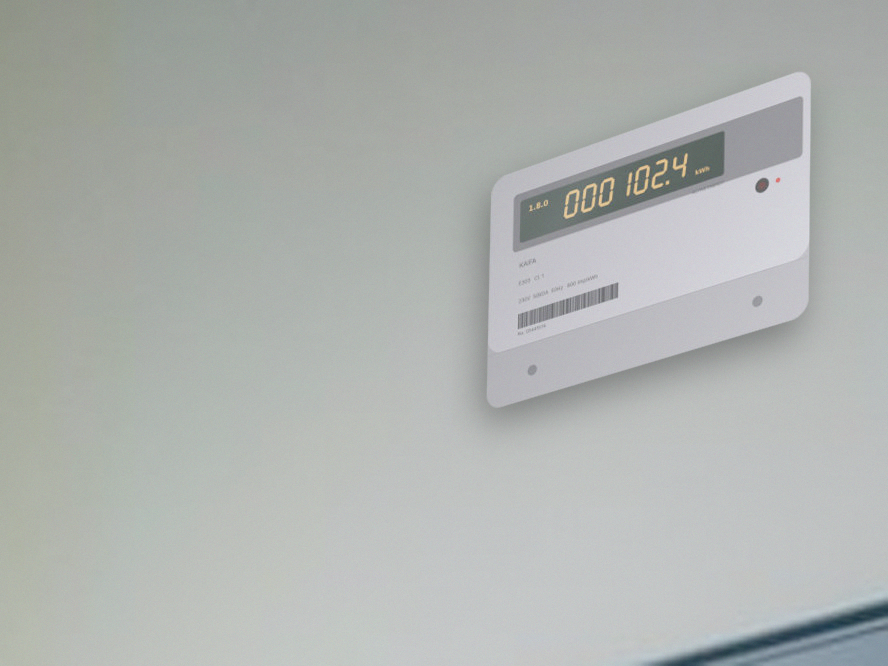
102.4 kWh
